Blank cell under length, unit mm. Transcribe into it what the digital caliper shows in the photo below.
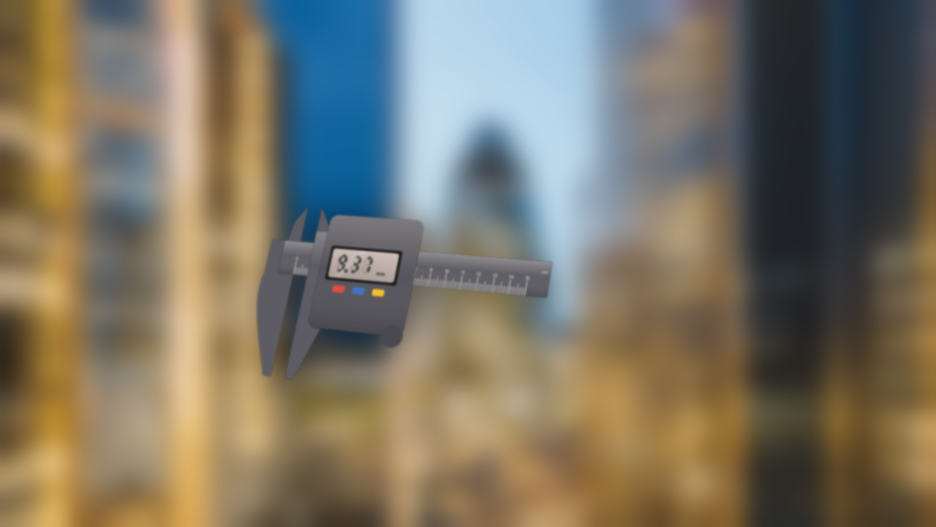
9.37 mm
